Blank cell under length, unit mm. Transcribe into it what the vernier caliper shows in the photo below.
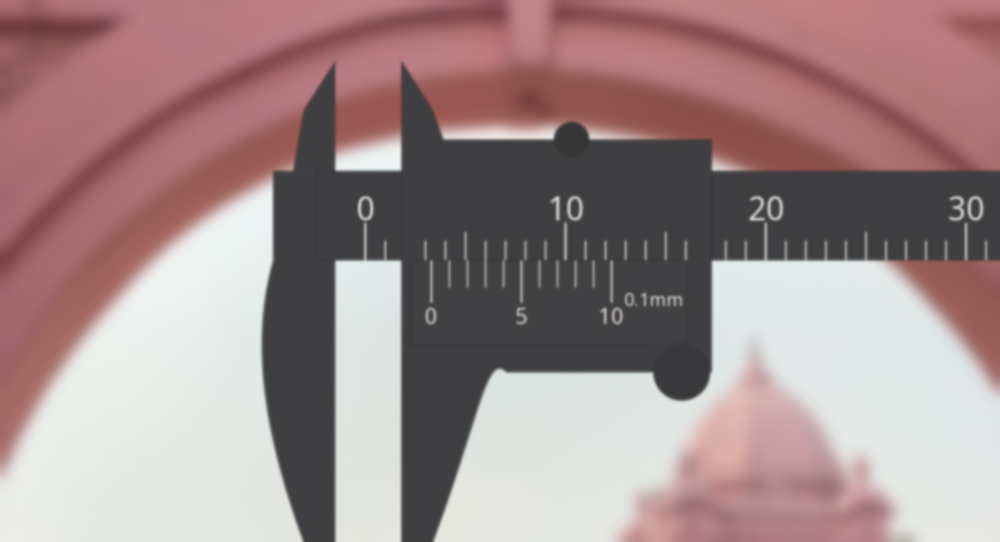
3.3 mm
